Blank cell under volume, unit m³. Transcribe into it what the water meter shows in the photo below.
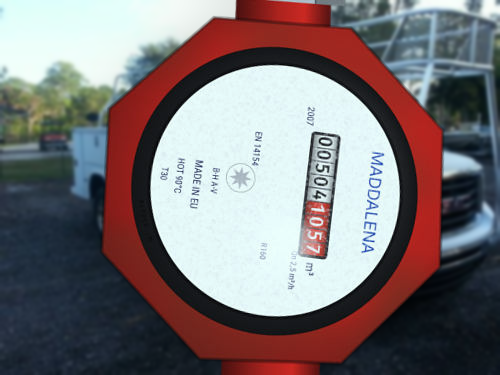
504.1057 m³
